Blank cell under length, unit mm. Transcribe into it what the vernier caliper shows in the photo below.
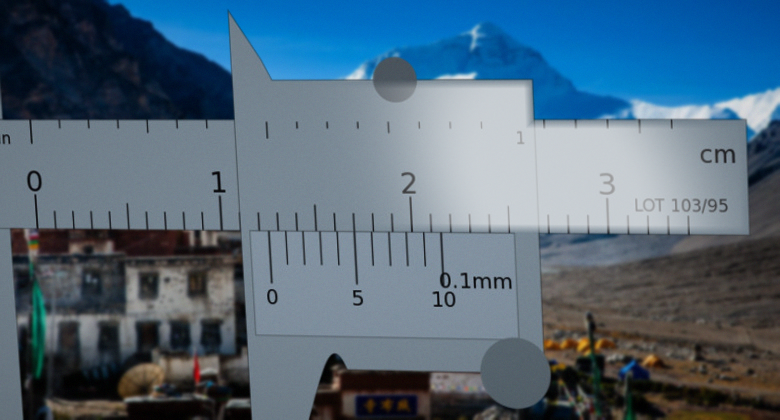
12.5 mm
